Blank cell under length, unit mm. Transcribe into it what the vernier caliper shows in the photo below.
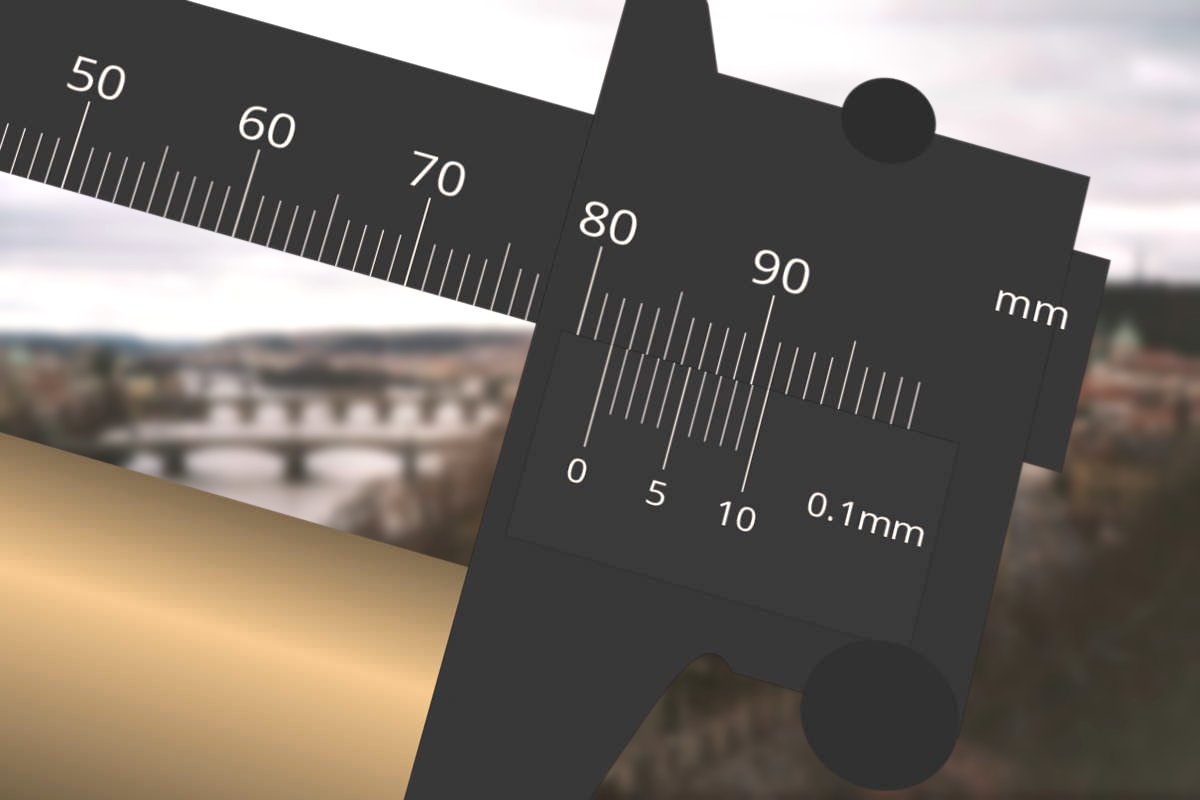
82.0 mm
